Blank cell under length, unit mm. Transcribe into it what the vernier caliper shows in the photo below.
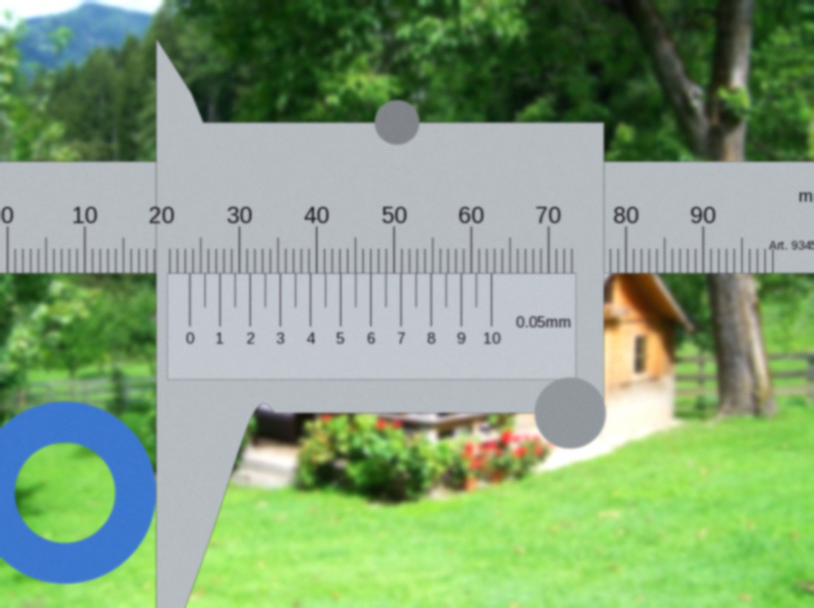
23.6 mm
